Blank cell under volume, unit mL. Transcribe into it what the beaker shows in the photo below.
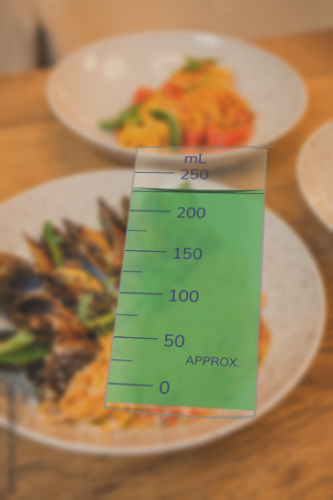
225 mL
